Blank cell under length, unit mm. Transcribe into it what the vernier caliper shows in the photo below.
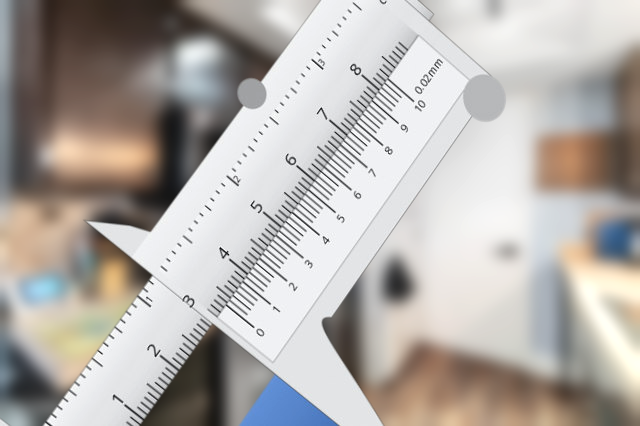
33.6 mm
